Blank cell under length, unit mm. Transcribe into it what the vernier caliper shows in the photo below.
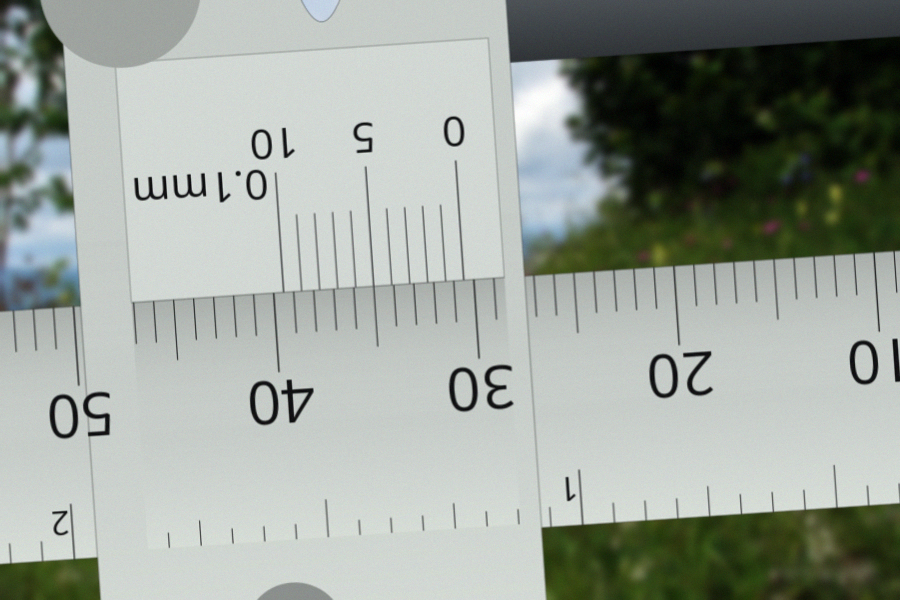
30.5 mm
